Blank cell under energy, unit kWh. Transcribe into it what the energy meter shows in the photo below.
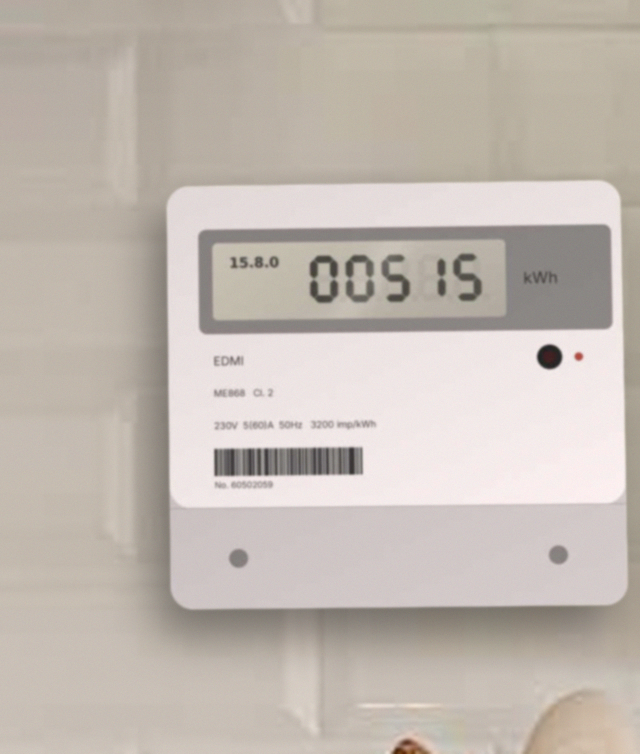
515 kWh
